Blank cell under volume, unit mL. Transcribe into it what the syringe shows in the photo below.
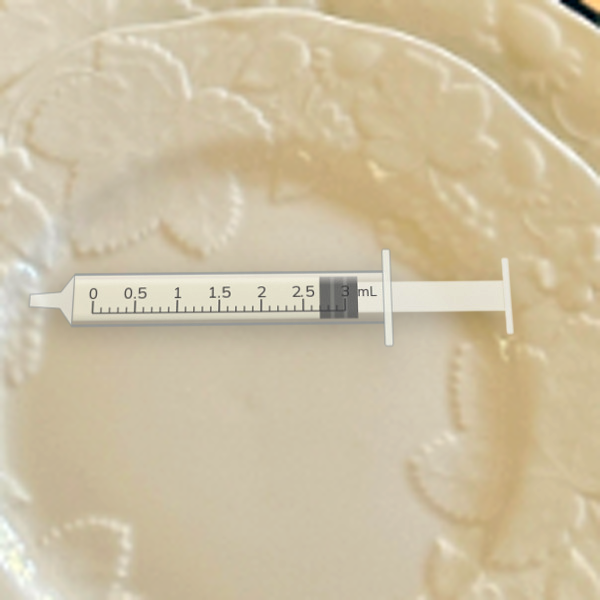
2.7 mL
